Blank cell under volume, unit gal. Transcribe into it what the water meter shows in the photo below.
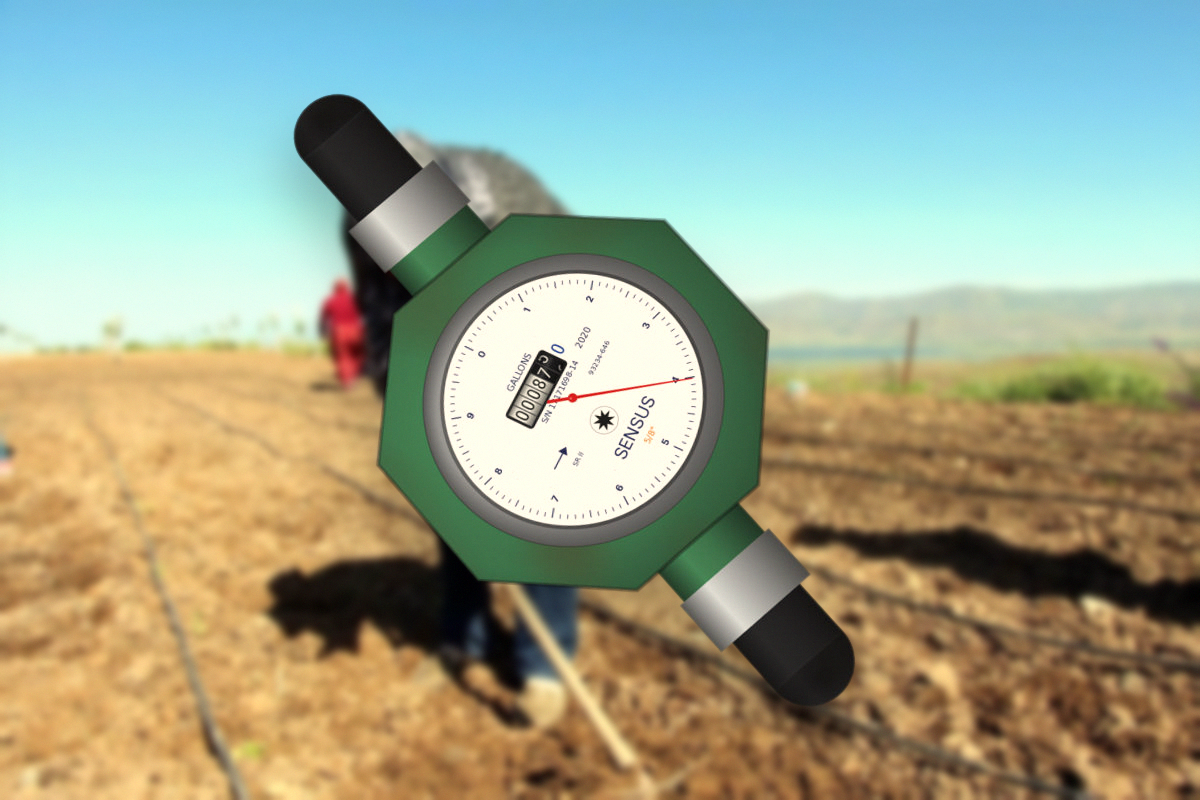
8754.0 gal
